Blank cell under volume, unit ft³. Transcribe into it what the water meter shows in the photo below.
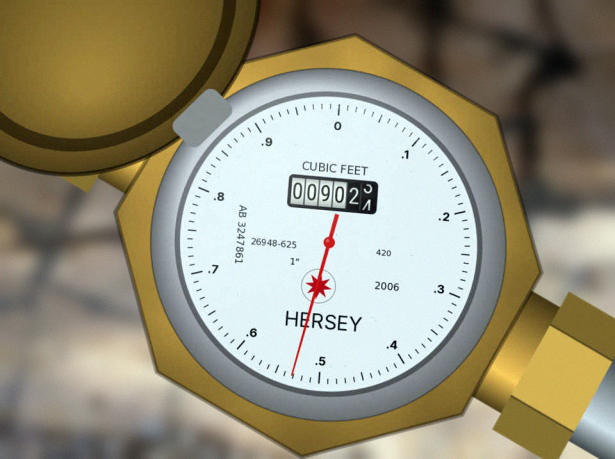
9023.53 ft³
